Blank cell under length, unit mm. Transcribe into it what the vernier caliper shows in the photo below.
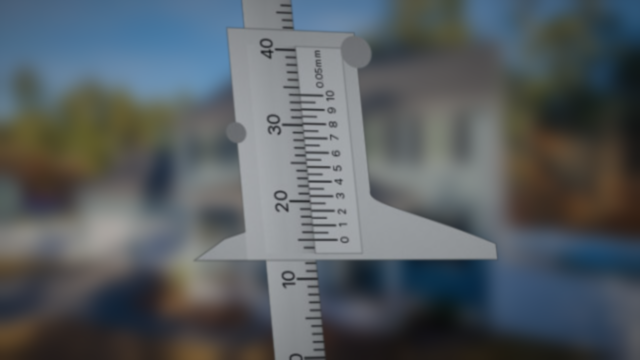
15.0 mm
